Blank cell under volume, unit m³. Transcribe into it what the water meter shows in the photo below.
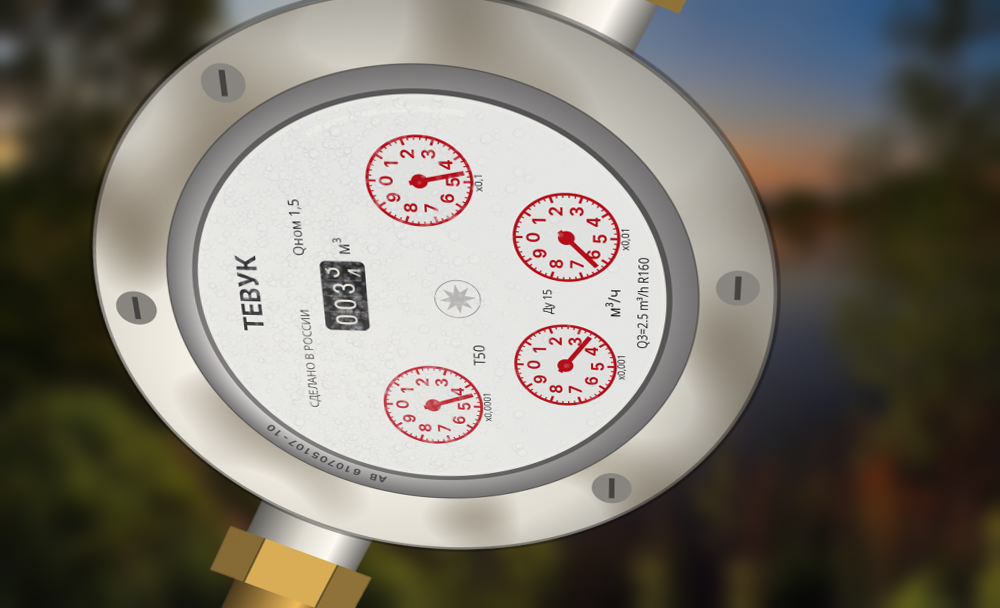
33.4634 m³
